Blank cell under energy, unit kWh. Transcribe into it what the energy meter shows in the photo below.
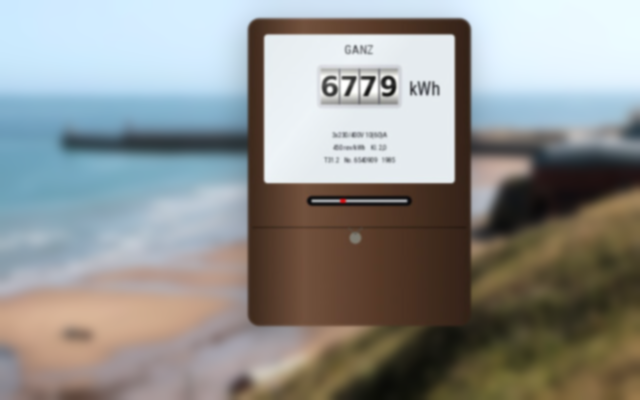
6779 kWh
